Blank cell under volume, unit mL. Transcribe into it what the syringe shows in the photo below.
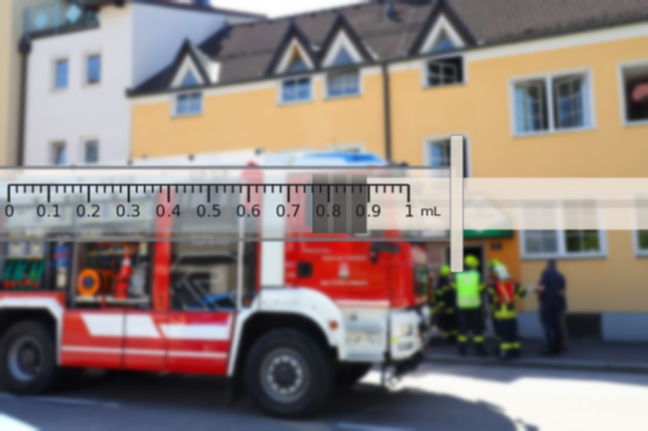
0.76 mL
